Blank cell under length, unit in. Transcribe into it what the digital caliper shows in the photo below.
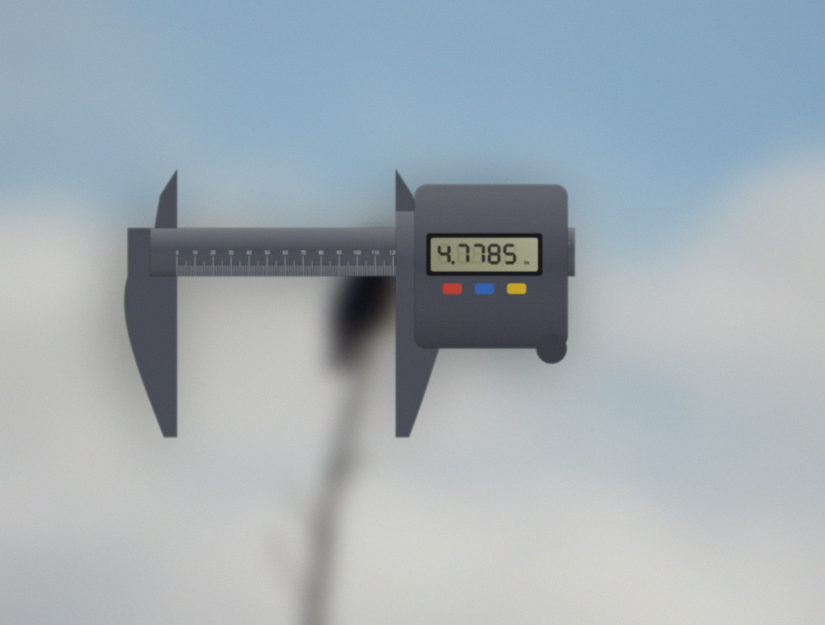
4.7785 in
